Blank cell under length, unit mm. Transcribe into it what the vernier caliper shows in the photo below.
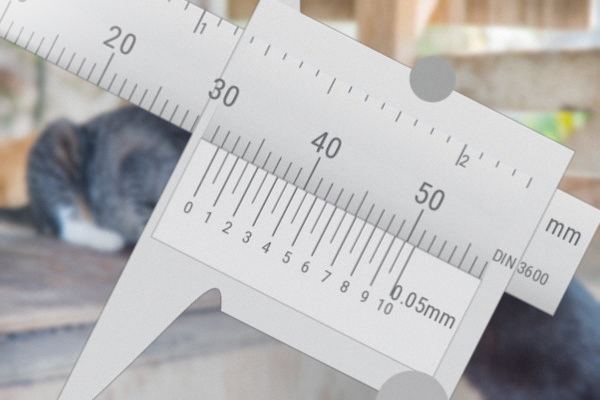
31.8 mm
